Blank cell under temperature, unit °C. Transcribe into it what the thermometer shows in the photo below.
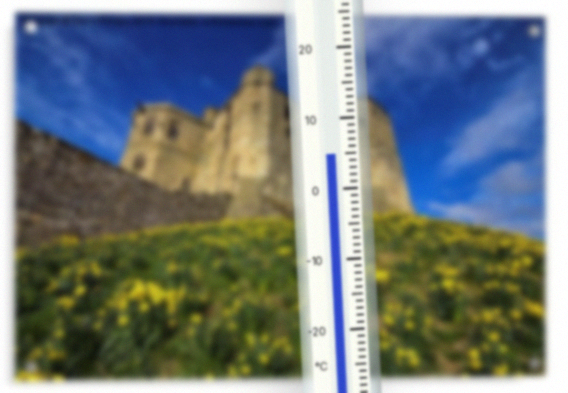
5 °C
